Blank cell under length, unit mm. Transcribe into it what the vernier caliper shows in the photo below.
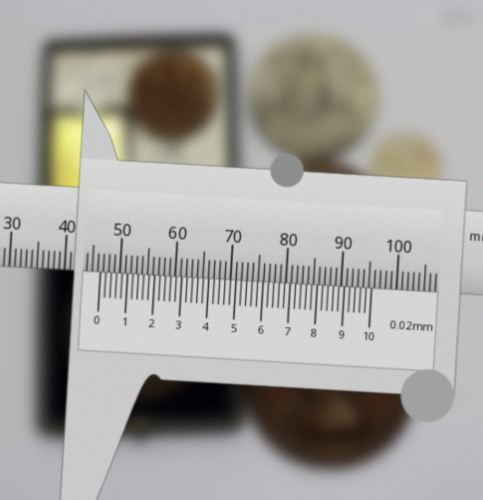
46.5 mm
